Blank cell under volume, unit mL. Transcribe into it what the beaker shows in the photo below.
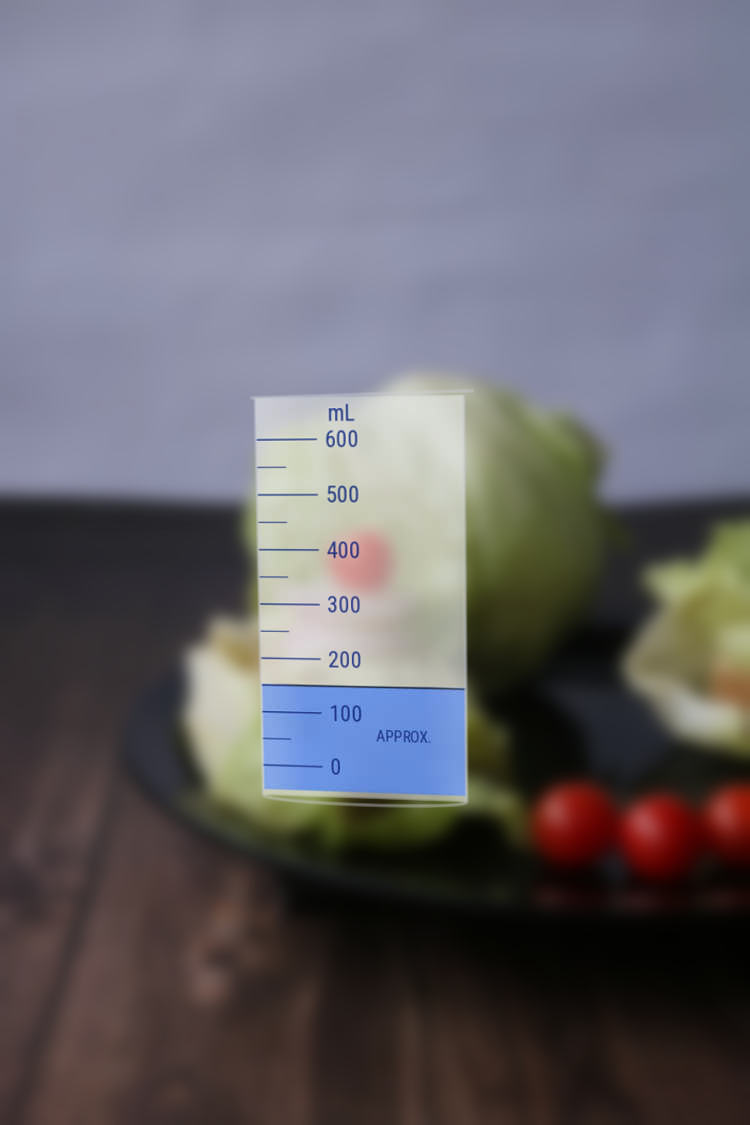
150 mL
